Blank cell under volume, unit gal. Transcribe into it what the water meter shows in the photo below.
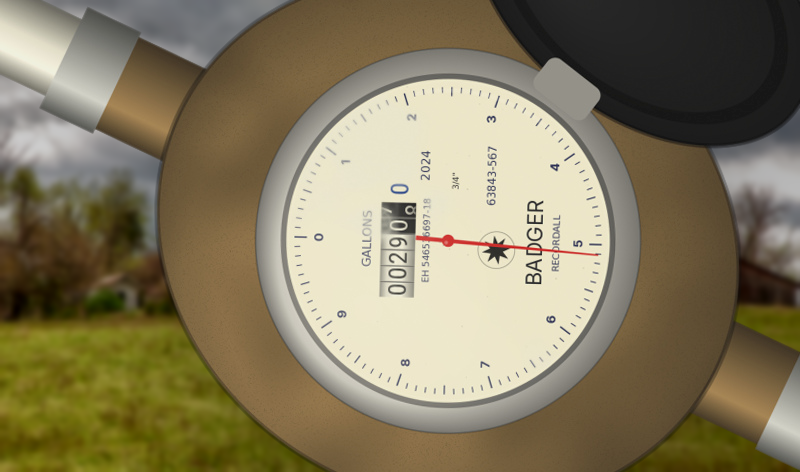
29075.1 gal
